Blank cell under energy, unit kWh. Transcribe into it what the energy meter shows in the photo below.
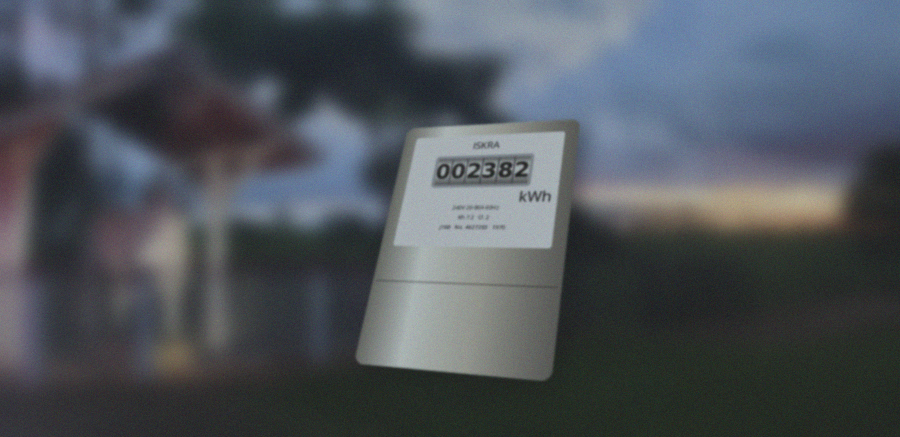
2382 kWh
